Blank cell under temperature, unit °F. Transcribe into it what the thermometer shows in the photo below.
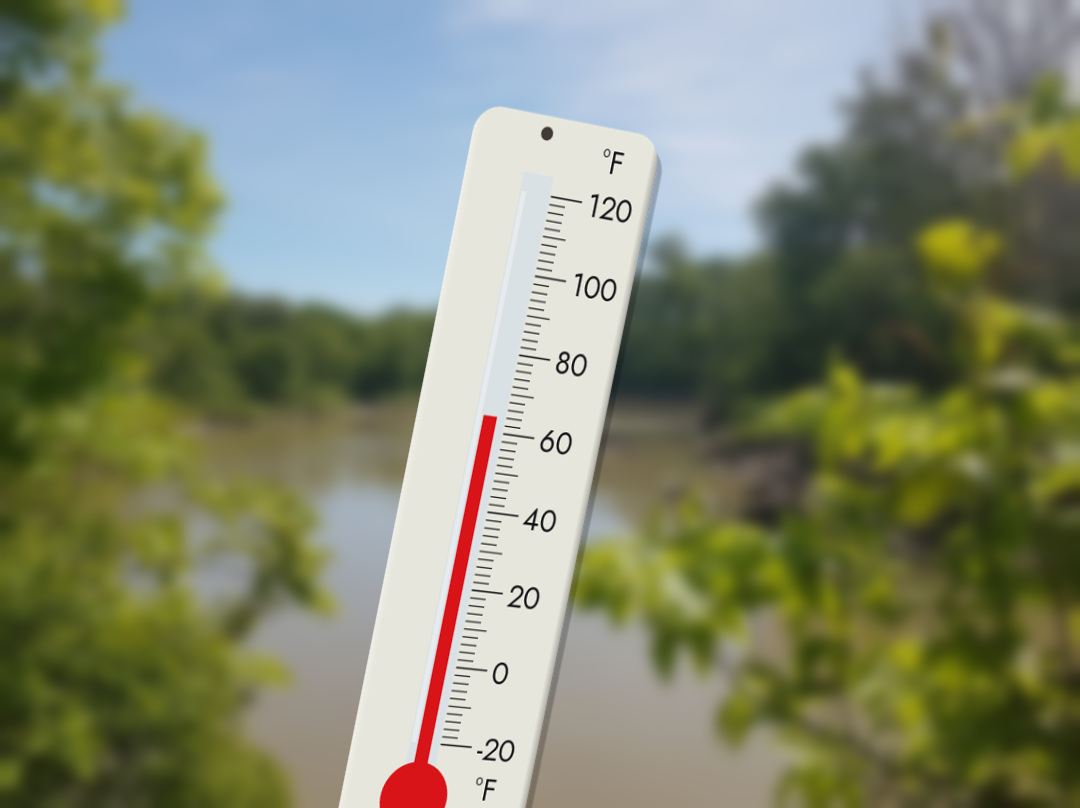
64 °F
